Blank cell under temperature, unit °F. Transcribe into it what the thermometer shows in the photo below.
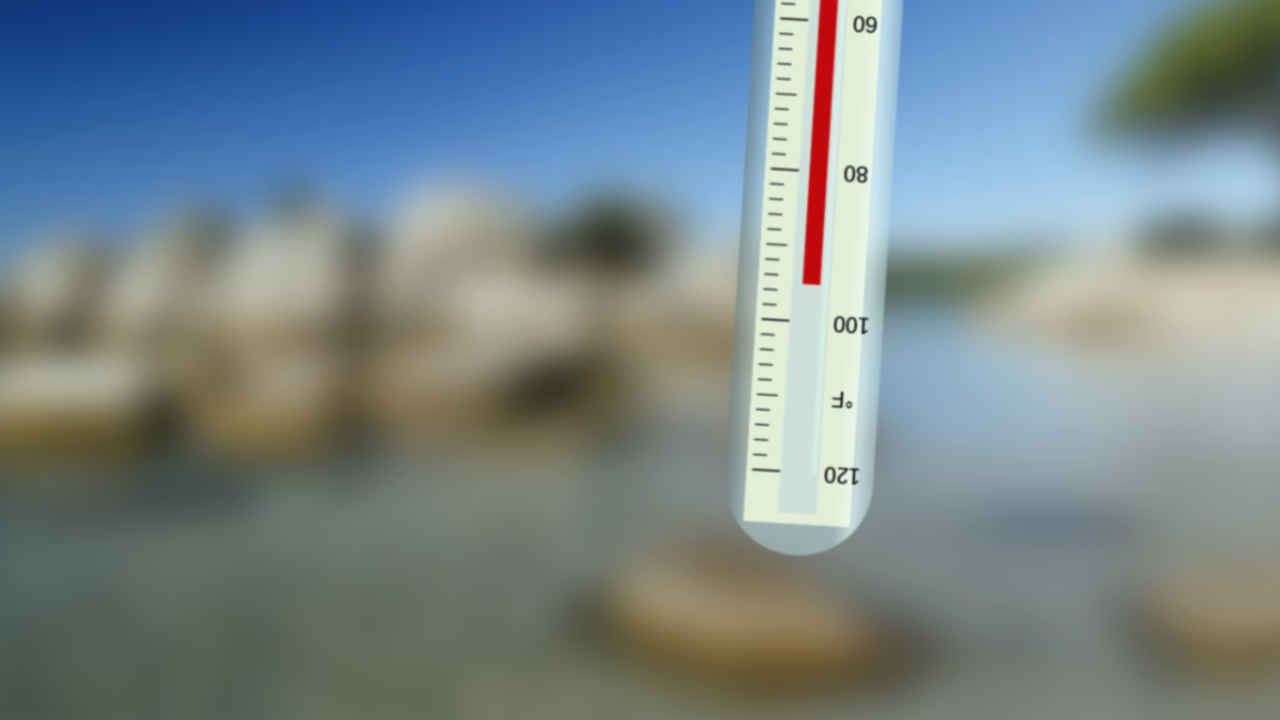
95 °F
